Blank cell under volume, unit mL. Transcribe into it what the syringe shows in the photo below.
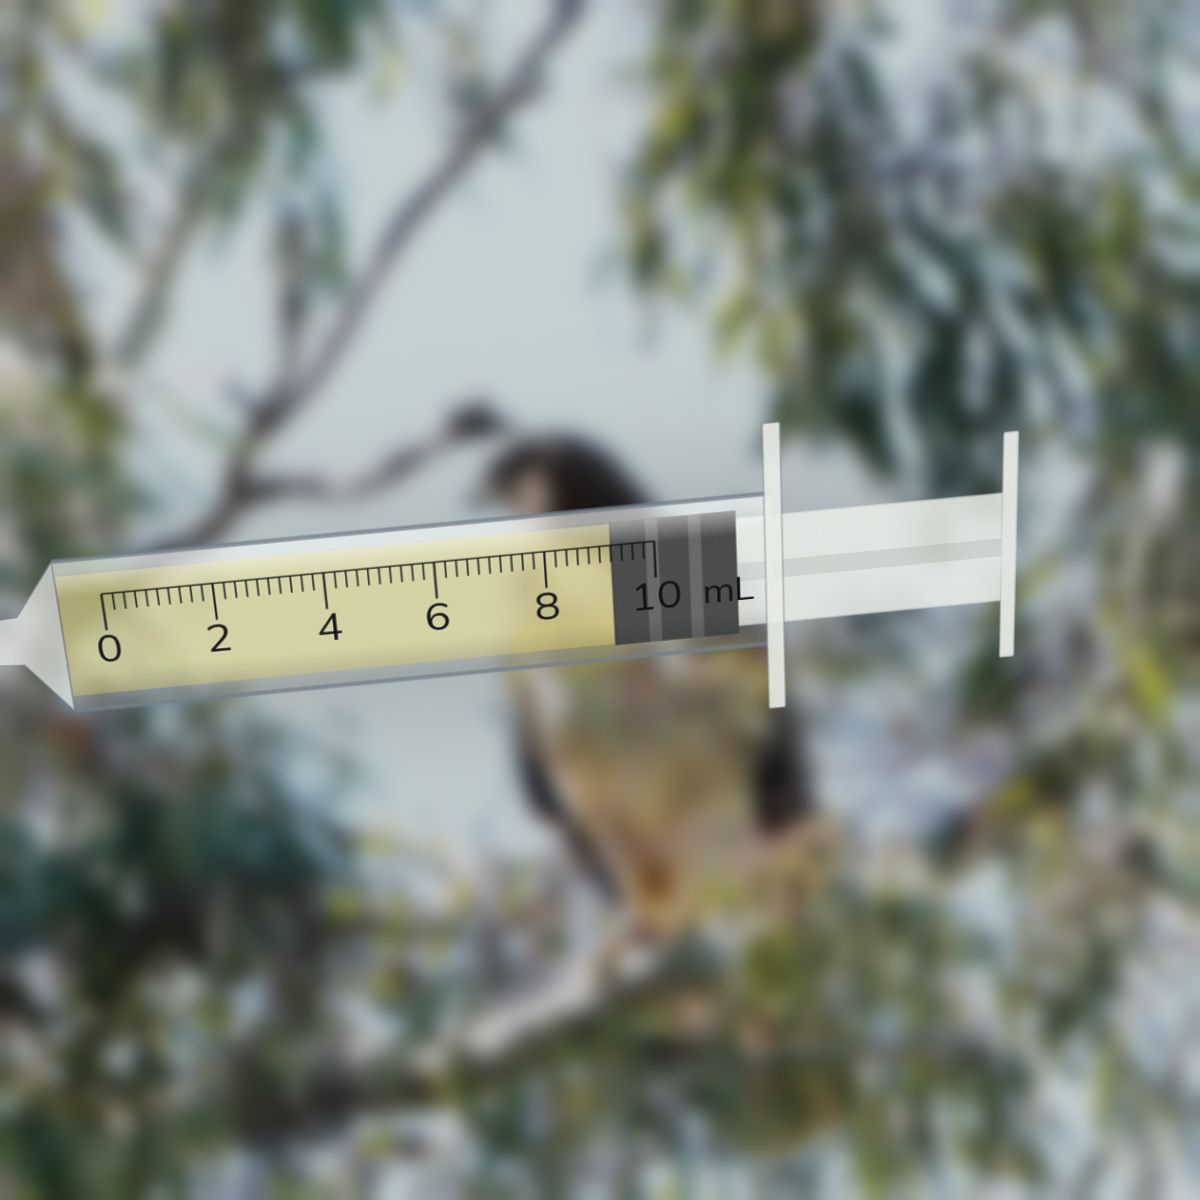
9.2 mL
